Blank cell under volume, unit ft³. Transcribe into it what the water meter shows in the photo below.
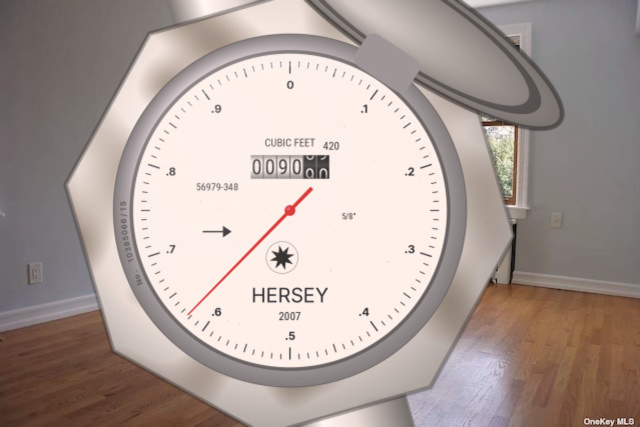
9089.62 ft³
